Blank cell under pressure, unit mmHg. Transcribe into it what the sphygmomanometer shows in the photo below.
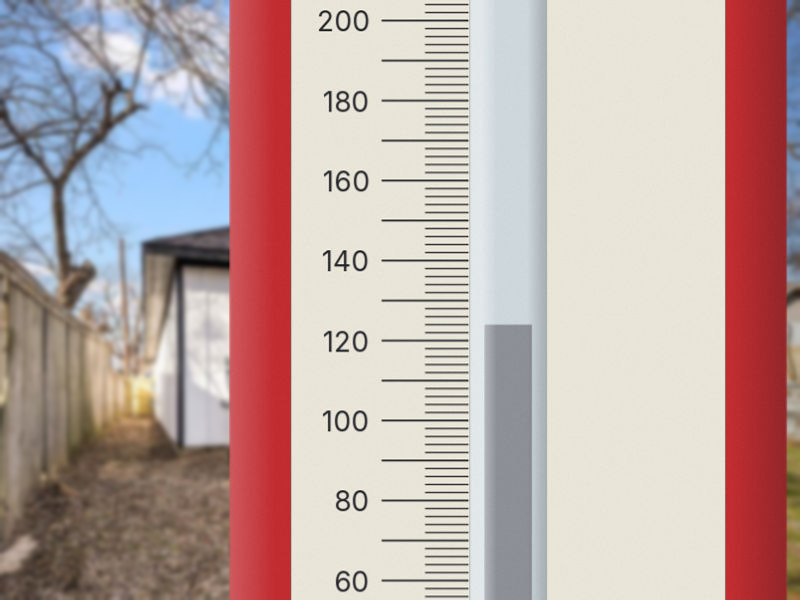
124 mmHg
